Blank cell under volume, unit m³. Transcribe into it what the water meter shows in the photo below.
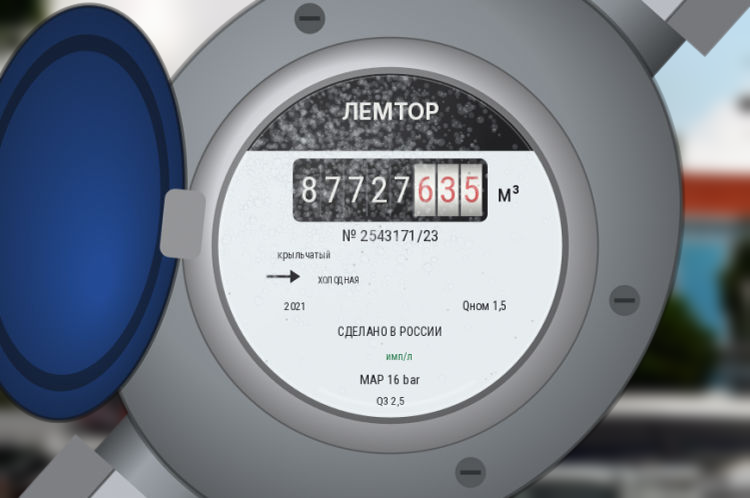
87727.635 m³
